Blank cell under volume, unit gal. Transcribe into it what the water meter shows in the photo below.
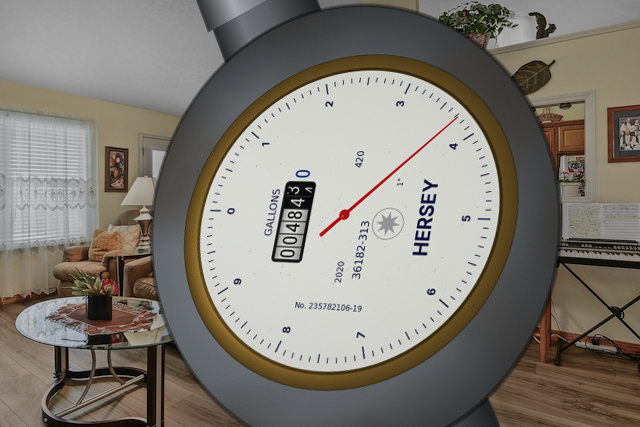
48433.7 gal
